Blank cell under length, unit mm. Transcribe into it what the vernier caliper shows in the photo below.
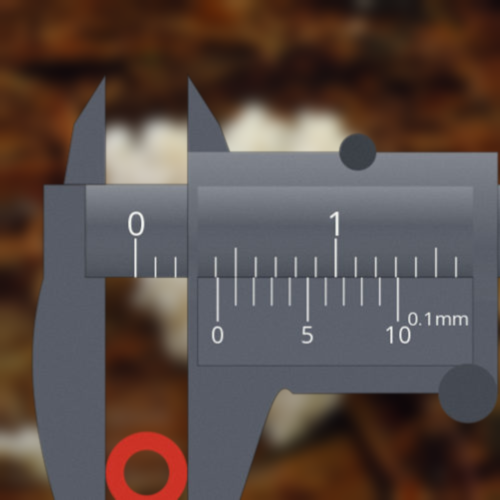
4.1 mm
